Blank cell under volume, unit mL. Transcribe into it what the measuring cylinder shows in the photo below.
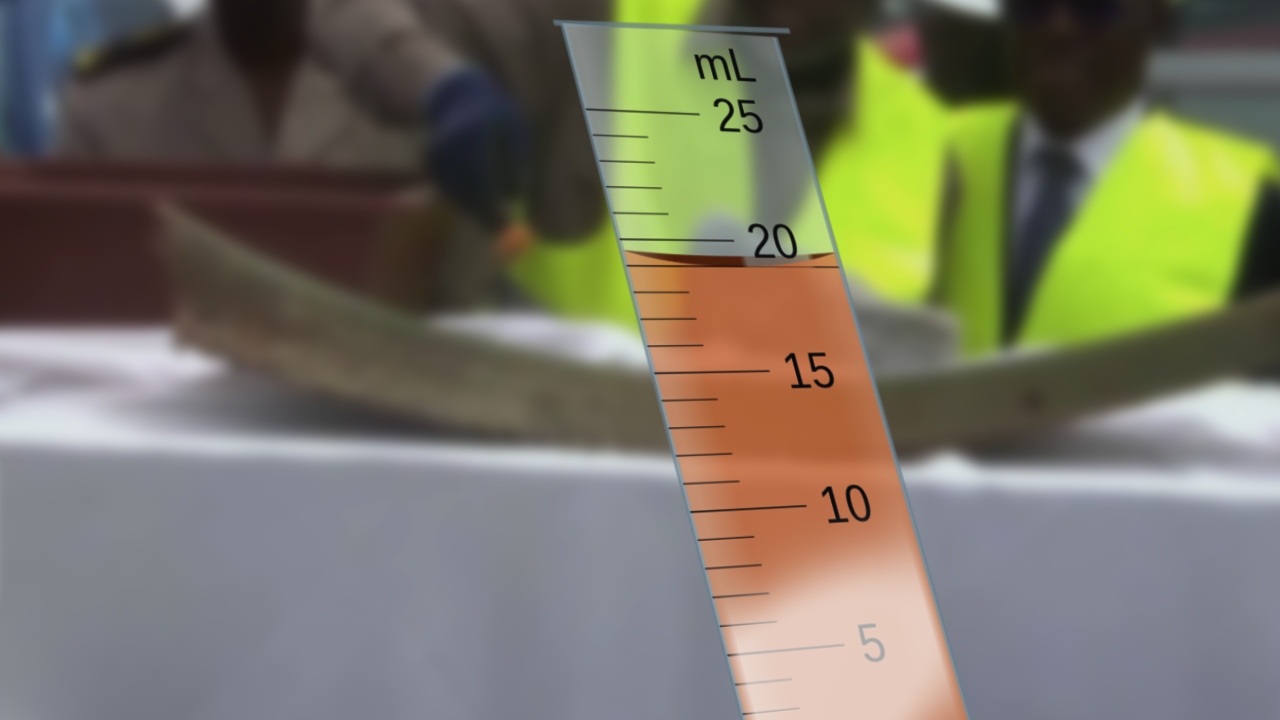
19 mL
